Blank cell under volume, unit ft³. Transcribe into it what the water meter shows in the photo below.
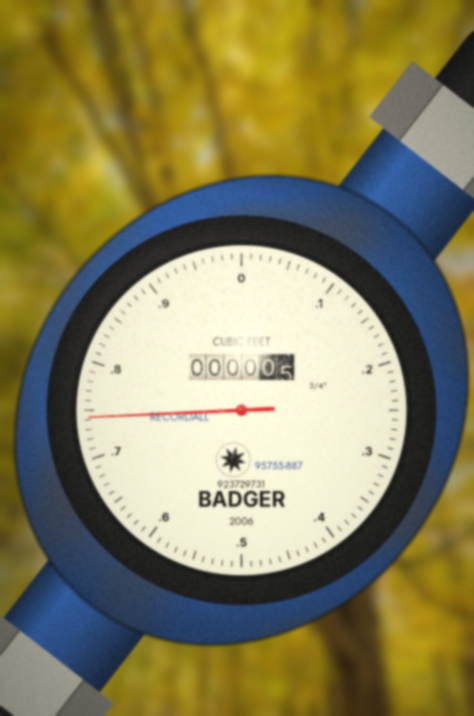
4.74 ft³
